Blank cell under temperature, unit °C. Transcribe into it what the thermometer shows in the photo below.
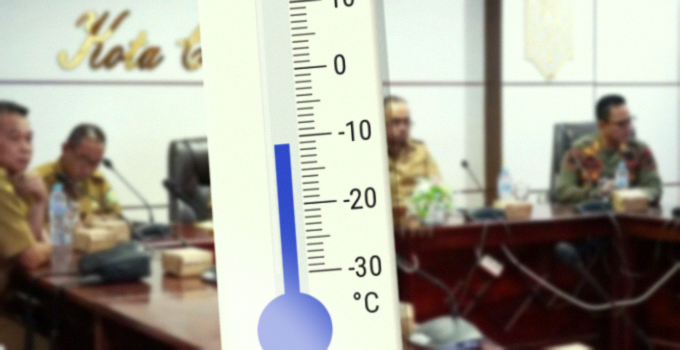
-11 °C
